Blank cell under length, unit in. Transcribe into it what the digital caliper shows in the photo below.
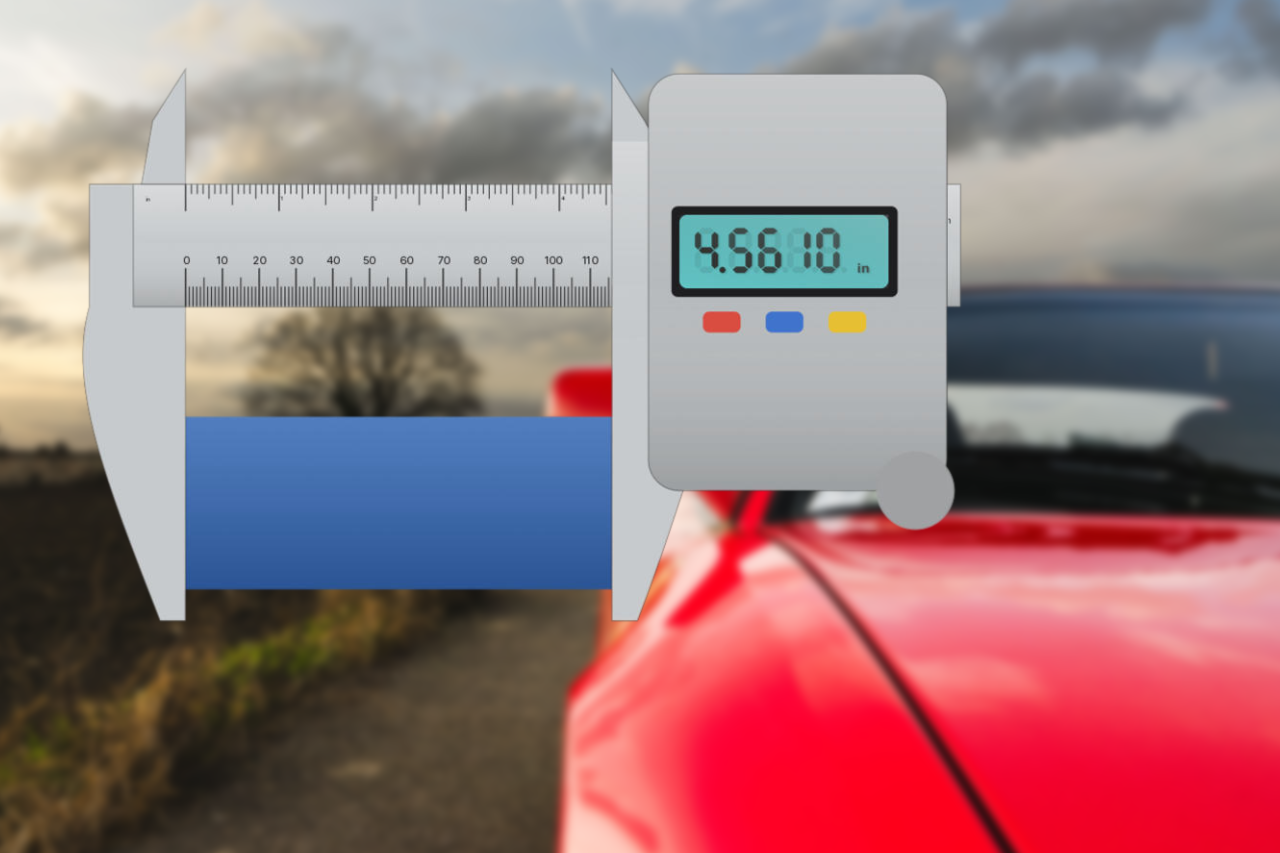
4.5610 in
